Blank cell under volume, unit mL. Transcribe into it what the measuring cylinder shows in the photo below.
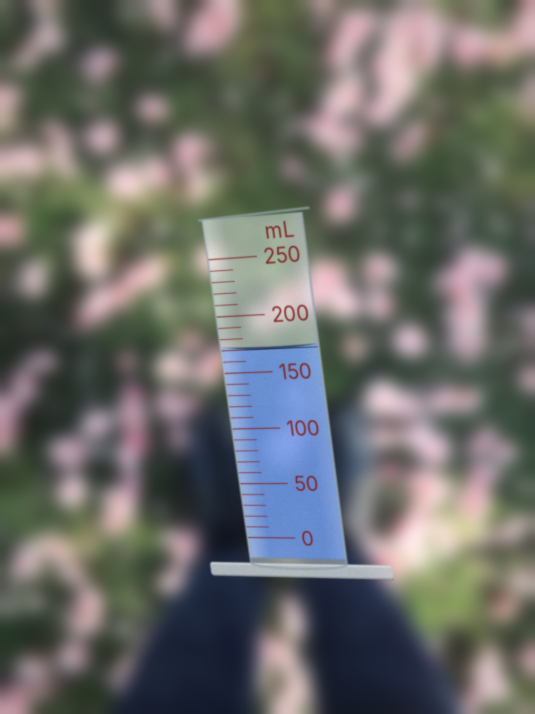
170 mL
